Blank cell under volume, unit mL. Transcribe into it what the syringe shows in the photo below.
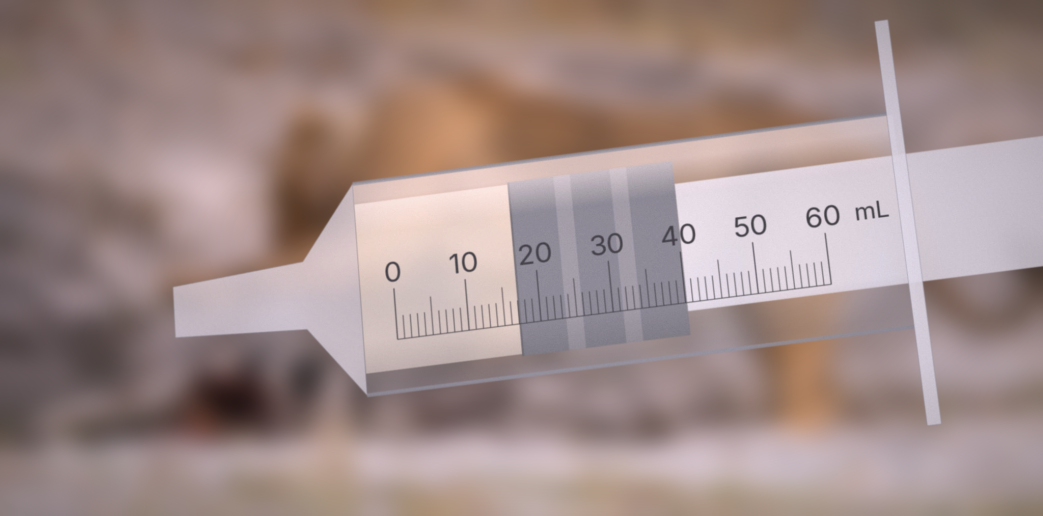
17 mL
